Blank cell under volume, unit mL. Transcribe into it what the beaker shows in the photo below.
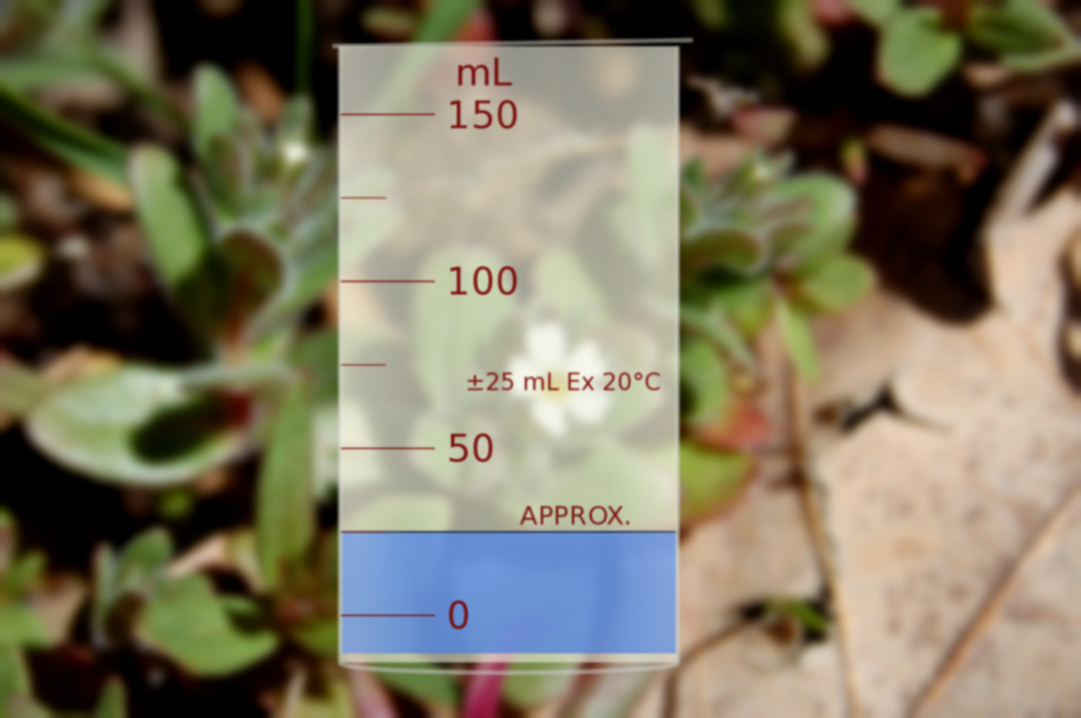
25 mL
